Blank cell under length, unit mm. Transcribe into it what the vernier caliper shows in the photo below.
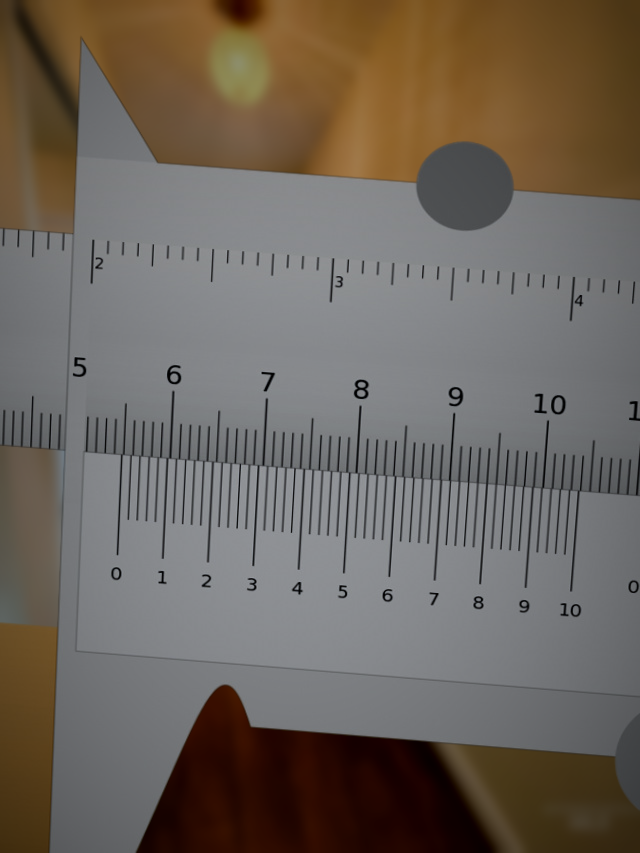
54.8 mm
